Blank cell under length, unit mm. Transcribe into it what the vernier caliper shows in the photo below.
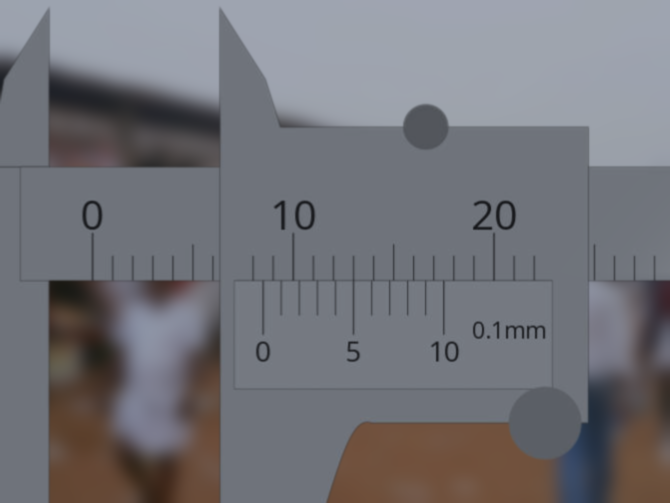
8.5 mm
